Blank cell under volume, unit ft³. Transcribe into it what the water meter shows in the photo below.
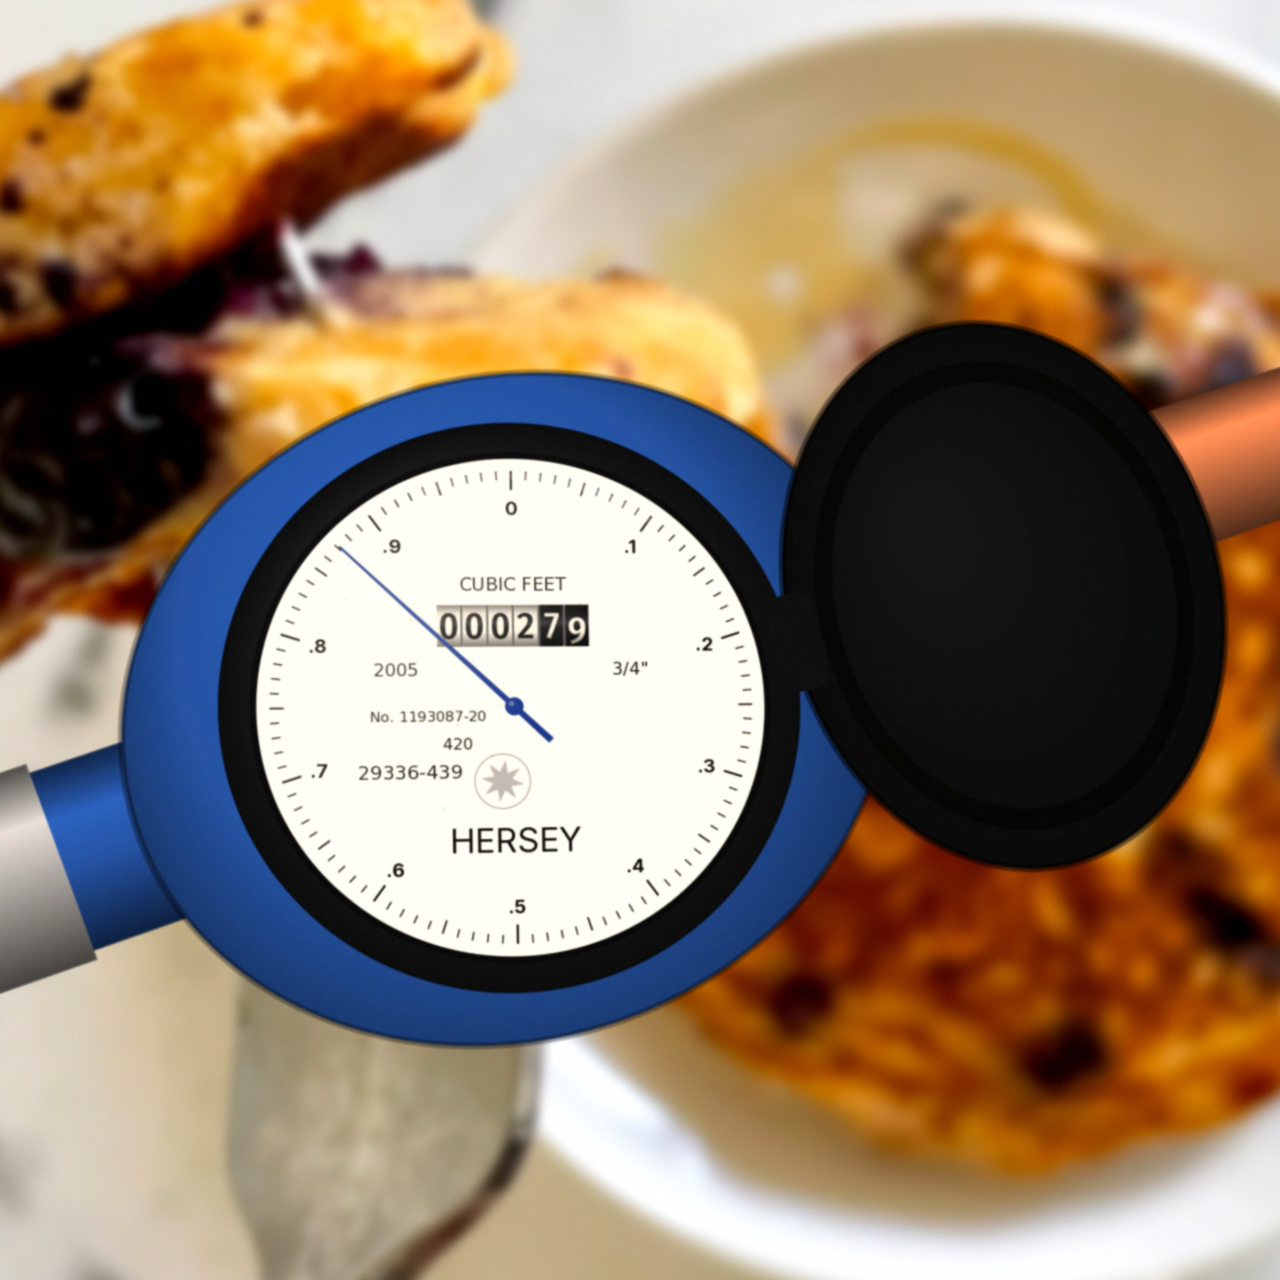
278.87 ft³
